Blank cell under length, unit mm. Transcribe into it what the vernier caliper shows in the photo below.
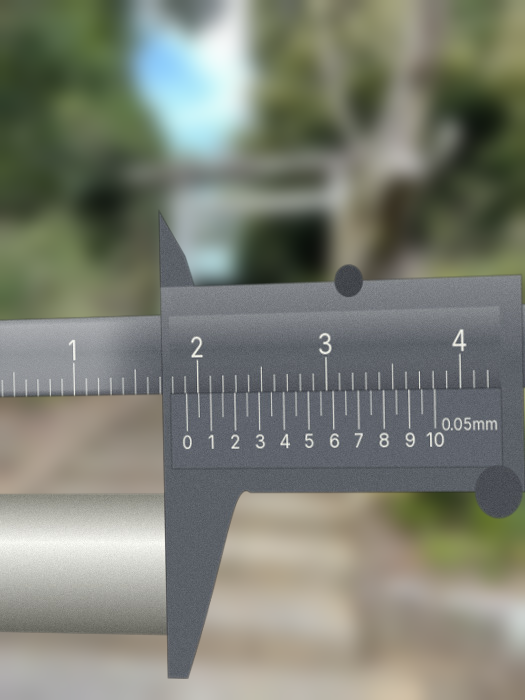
19.1 mm
